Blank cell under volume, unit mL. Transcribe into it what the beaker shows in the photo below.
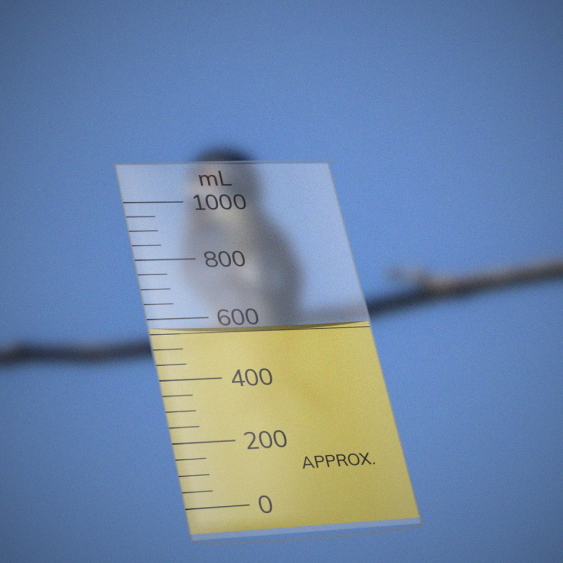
550 mL
